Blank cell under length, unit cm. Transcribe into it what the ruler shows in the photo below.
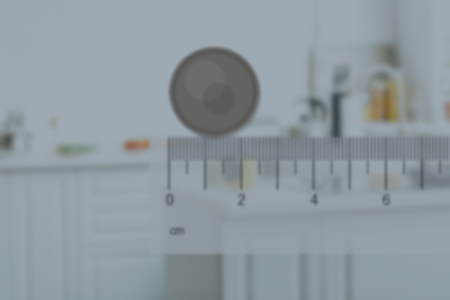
2.5 cm
